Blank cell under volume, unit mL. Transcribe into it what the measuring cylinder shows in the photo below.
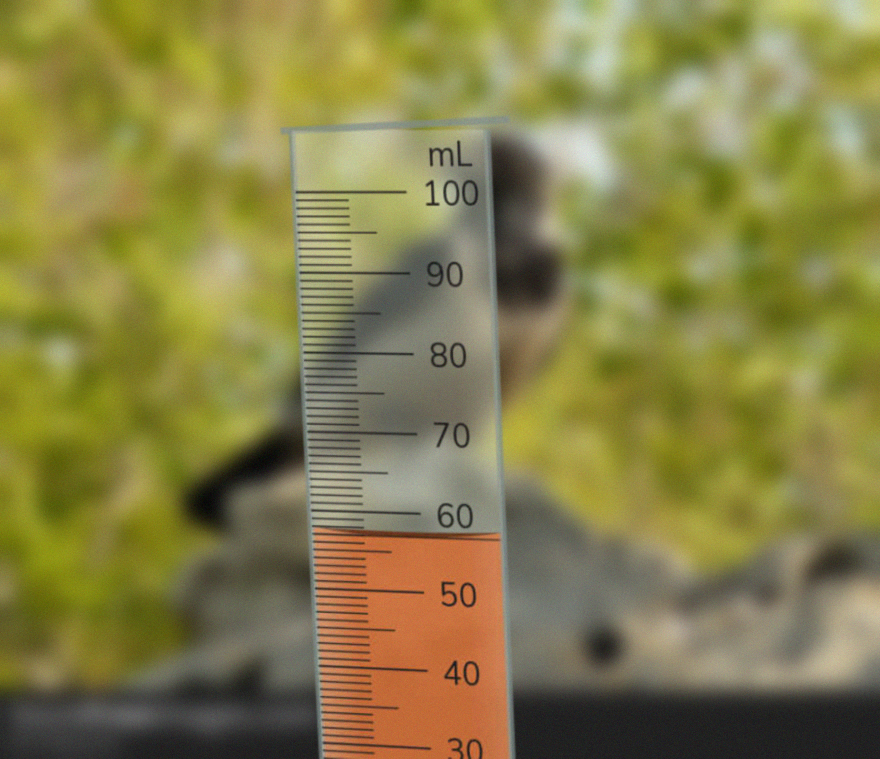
57 mL
